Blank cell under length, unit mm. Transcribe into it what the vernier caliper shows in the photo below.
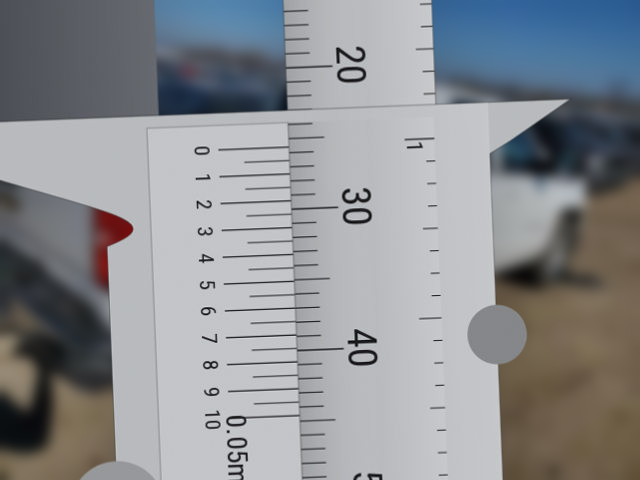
25.6 mm
